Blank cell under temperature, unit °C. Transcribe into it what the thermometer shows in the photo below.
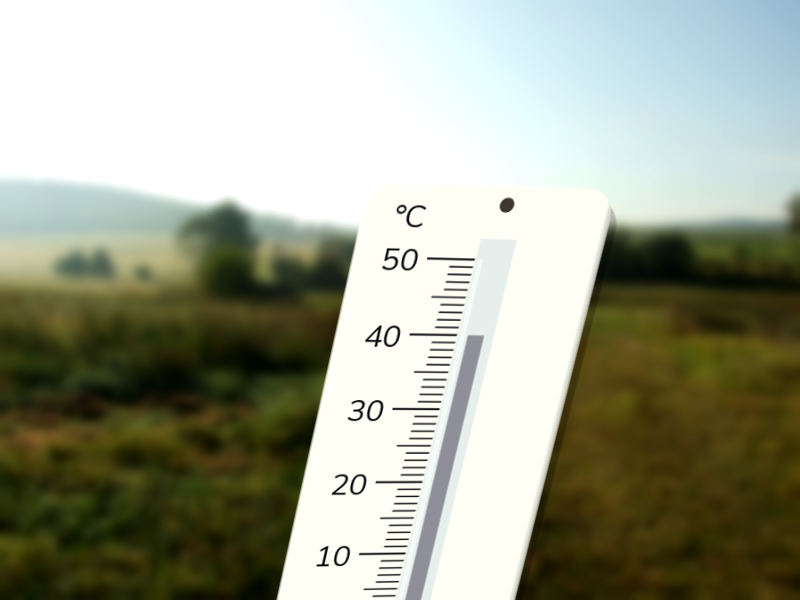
40 °C
